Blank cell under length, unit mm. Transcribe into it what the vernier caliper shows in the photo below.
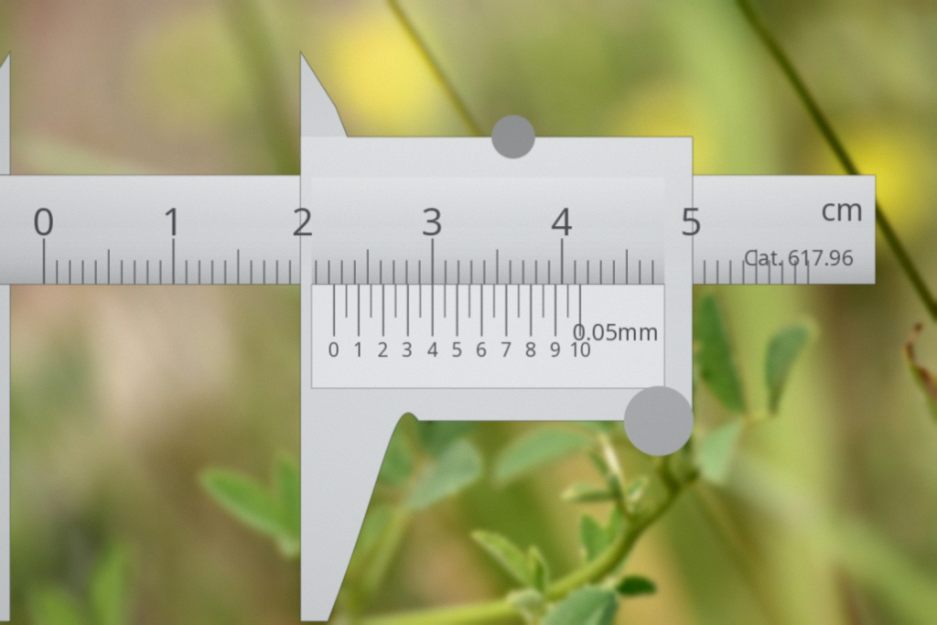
22.4 mm
